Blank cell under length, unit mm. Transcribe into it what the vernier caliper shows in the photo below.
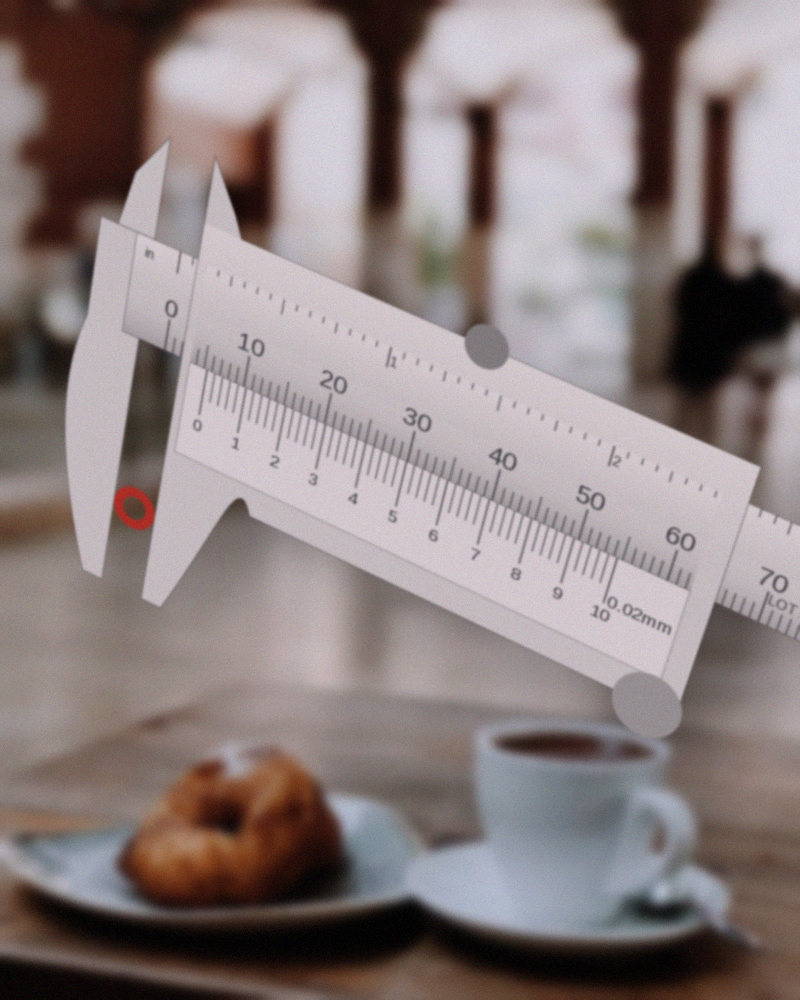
5.4 mm
